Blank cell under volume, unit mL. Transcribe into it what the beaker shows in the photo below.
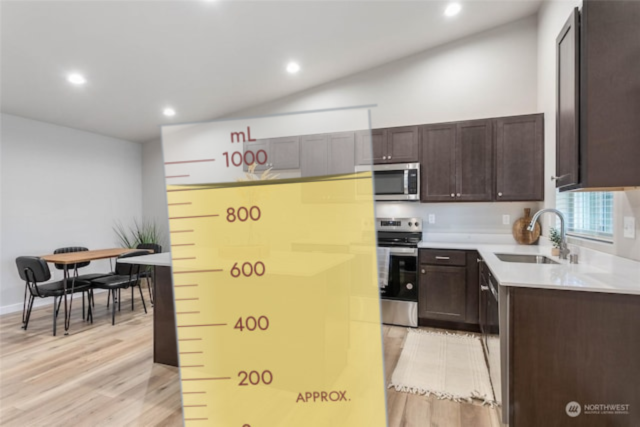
900 mL
